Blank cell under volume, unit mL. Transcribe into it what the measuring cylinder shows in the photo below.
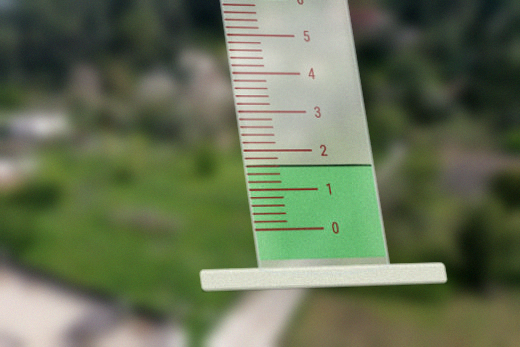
1.6 mL
